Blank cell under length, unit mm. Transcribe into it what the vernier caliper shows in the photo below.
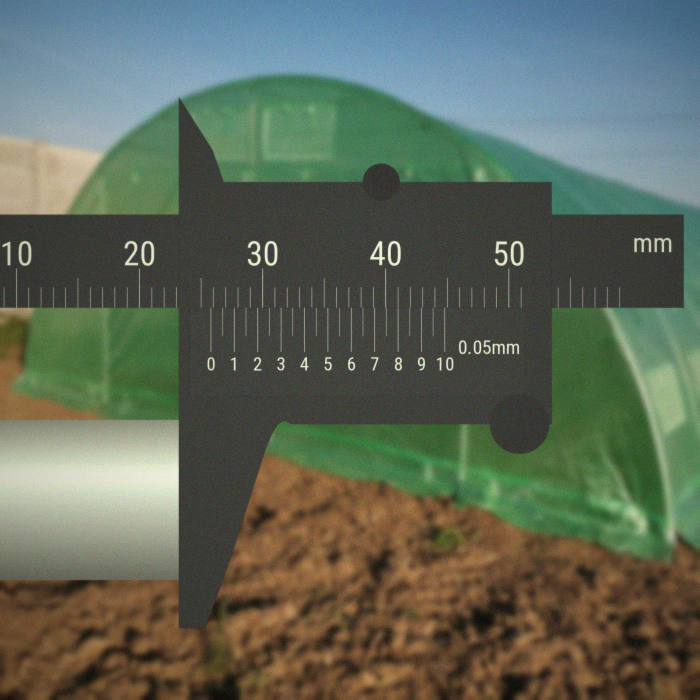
25.8 mm
